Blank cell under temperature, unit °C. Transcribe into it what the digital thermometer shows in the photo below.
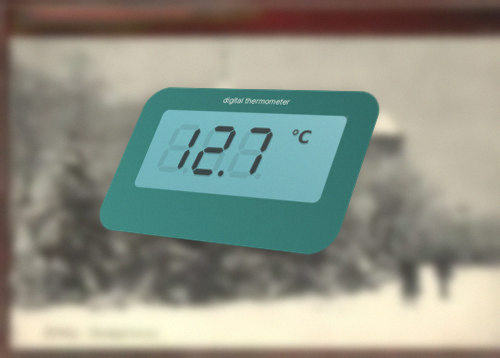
12.7 °C
